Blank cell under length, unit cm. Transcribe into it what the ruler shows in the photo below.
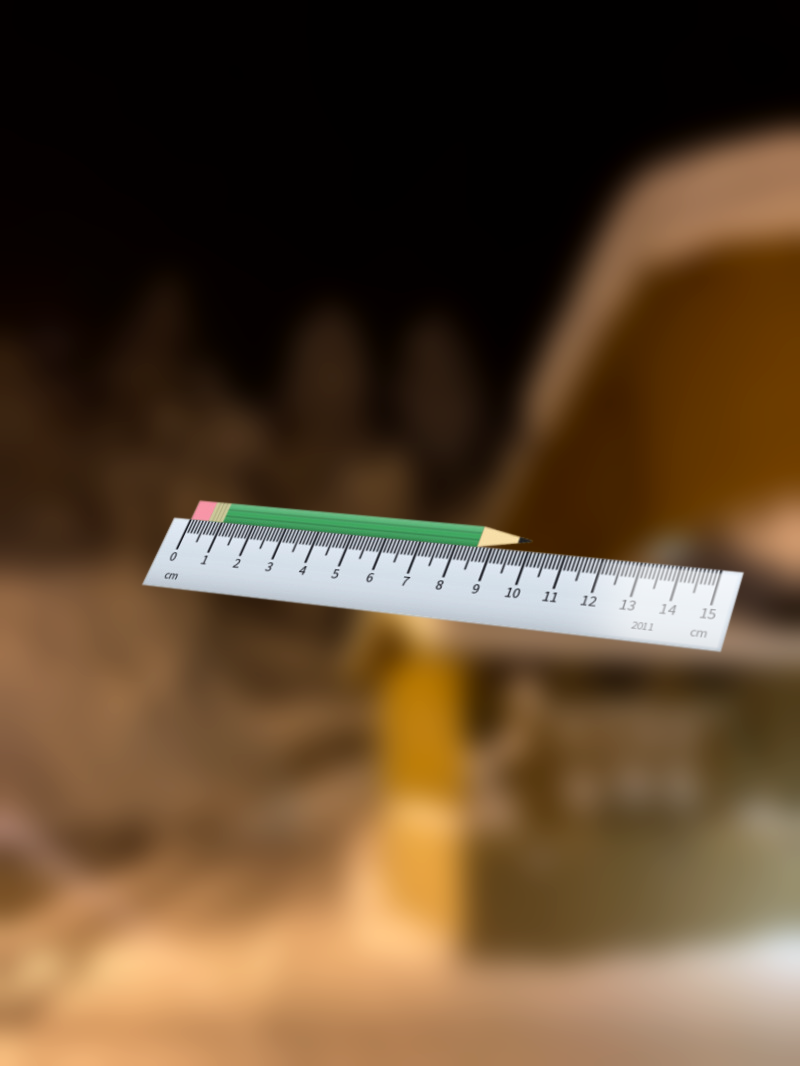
10 cm
